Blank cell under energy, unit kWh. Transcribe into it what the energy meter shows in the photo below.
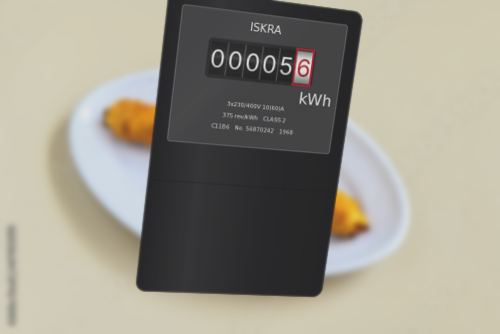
5.6 kWh
